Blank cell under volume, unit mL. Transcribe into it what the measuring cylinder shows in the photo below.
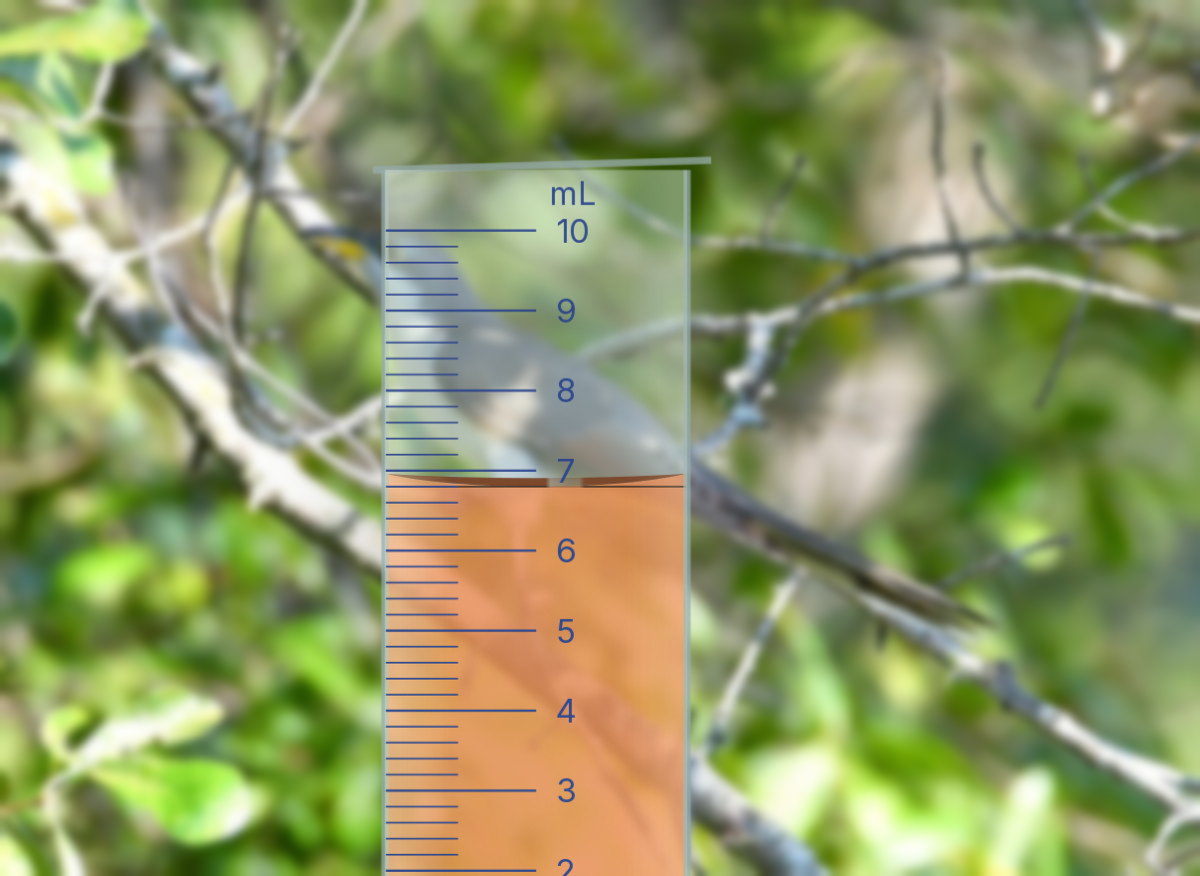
6.8 mL
